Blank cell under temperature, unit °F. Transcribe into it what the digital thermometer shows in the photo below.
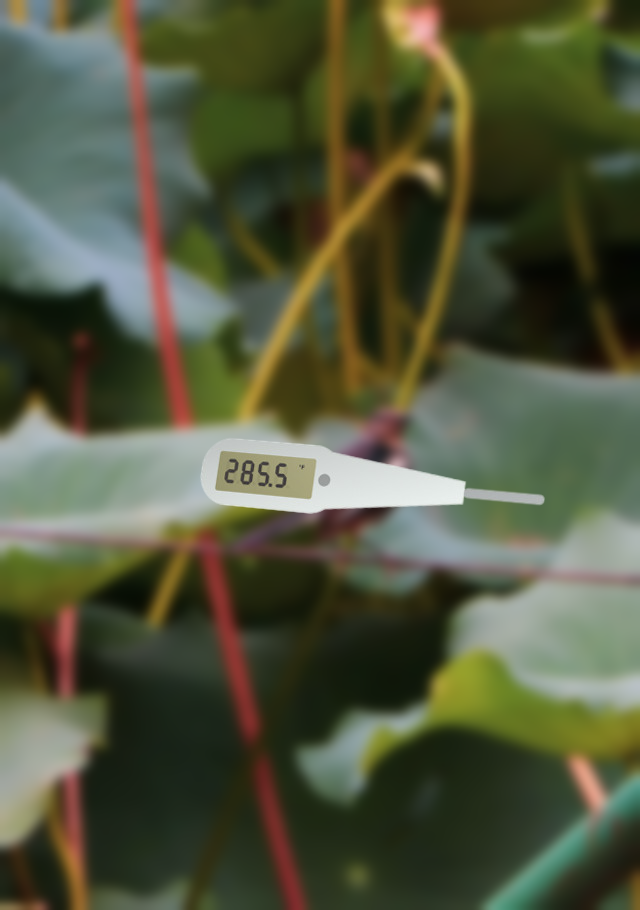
285.5 °F
